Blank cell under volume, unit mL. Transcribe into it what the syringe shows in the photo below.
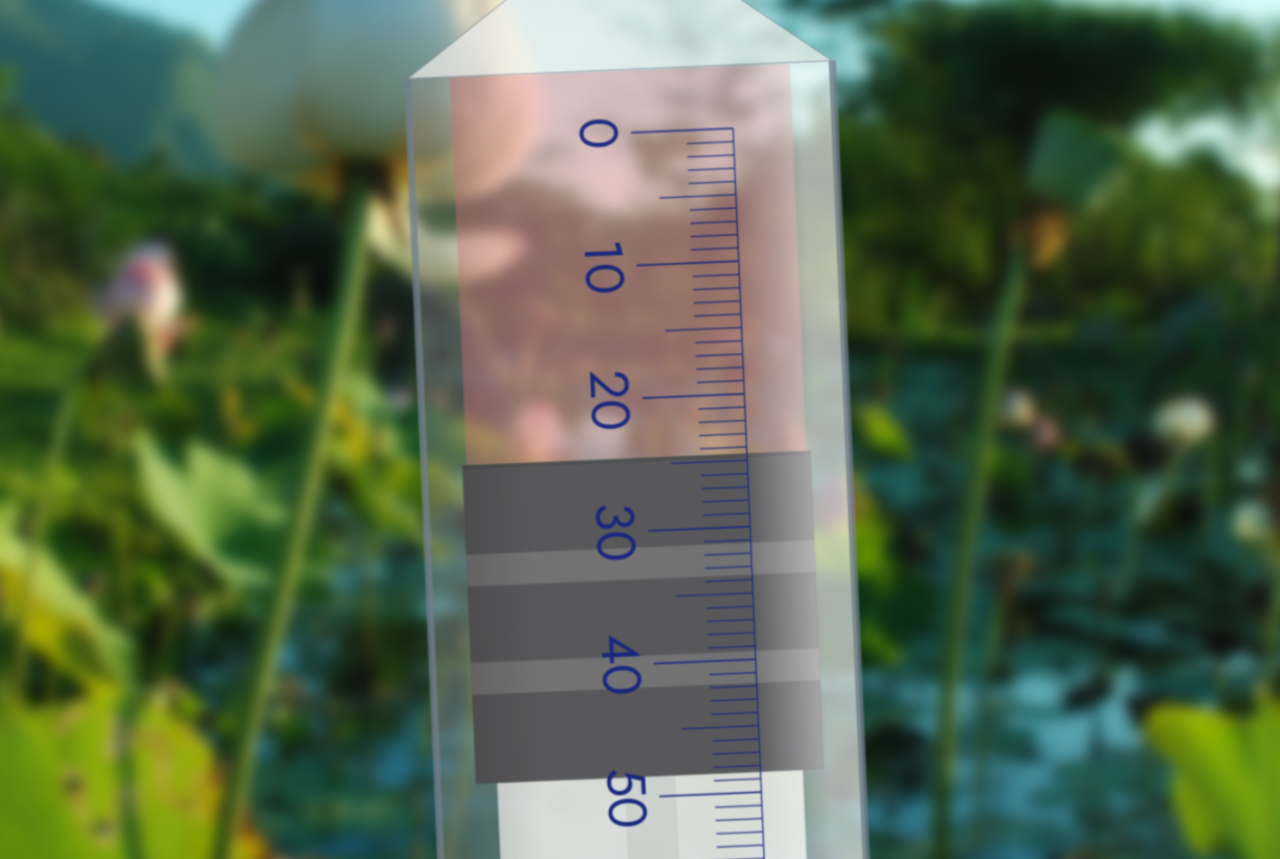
24.5 mL
